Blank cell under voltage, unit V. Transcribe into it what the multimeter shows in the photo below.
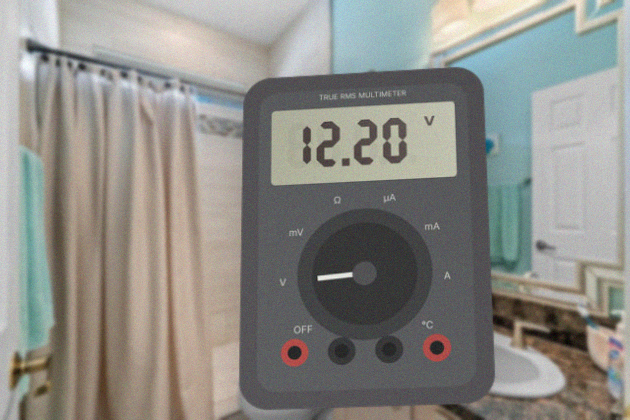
12.20 V
